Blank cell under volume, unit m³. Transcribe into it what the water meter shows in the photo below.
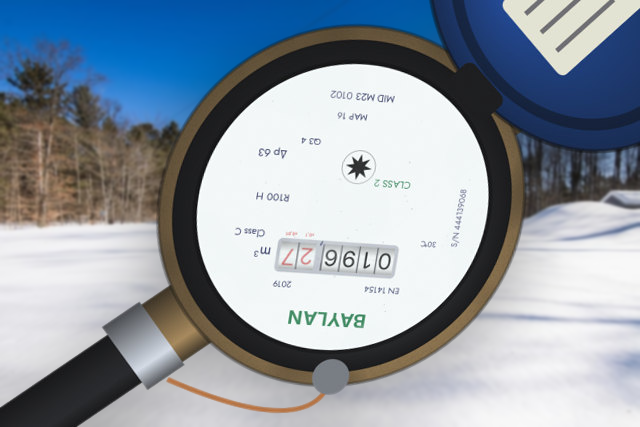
196.27 m³
